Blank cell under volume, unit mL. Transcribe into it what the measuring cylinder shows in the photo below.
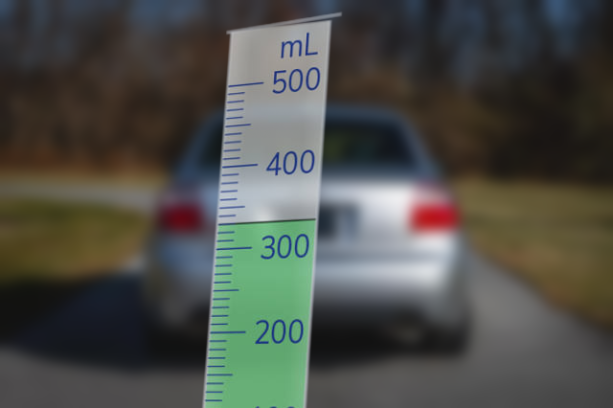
330 mL
